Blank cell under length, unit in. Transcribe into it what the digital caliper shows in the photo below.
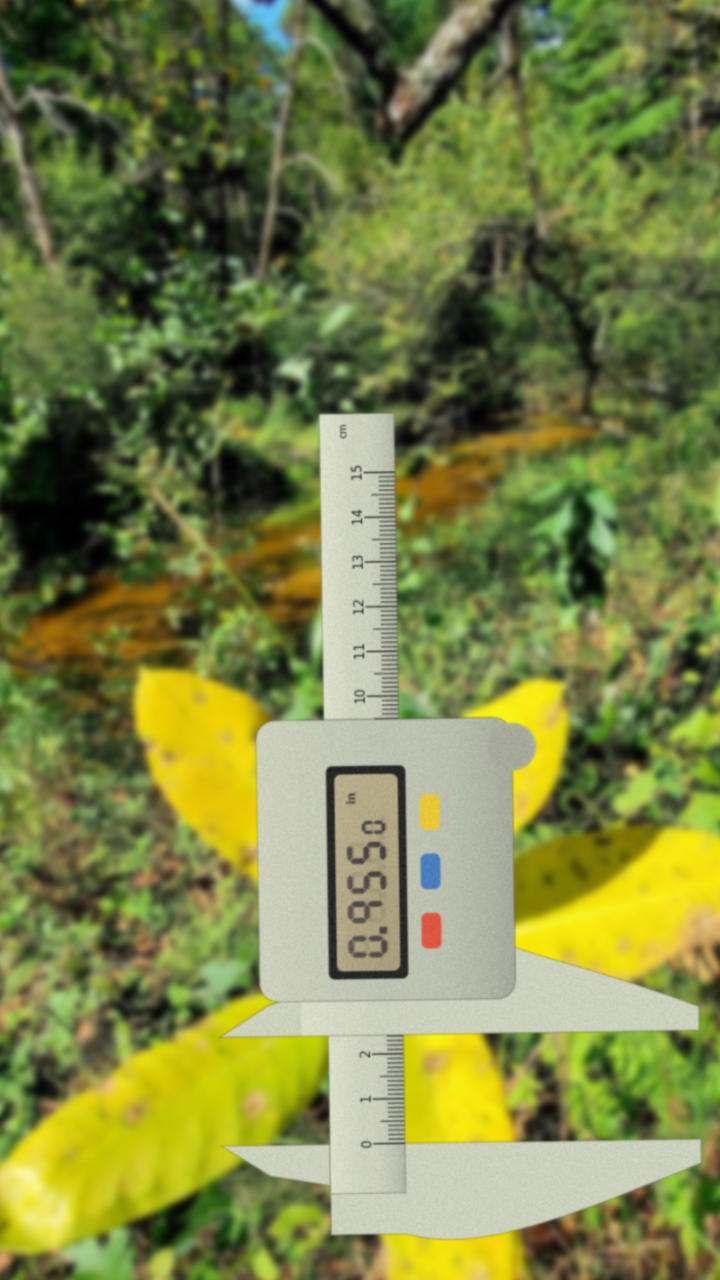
0.9550 in
